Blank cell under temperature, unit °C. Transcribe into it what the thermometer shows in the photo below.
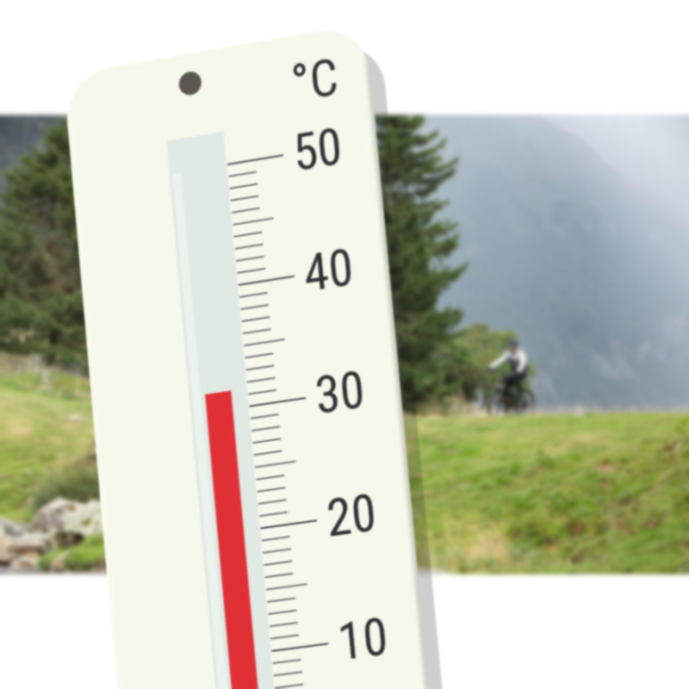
31.5 °C
